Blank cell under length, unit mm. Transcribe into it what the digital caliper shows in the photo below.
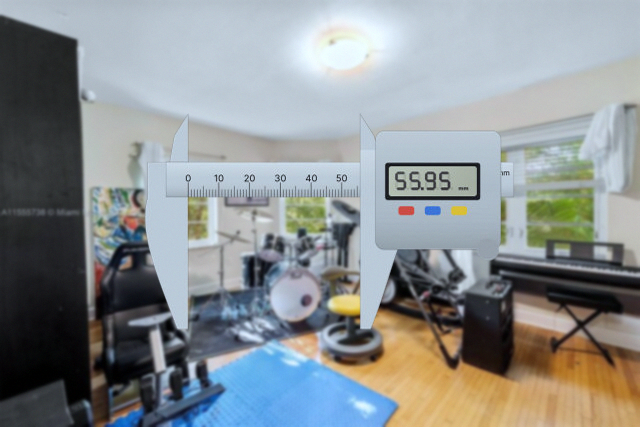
55.95 mm
